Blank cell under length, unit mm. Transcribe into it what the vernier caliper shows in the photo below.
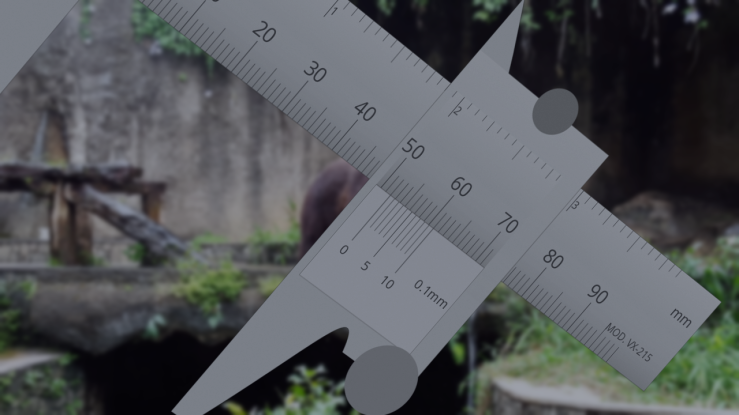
52.0 mm
